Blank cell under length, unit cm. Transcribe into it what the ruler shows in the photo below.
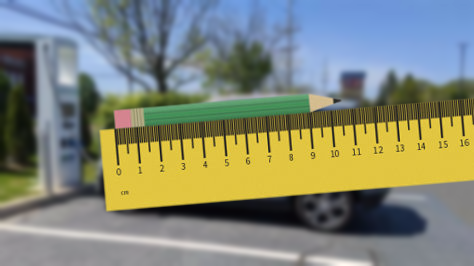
10.5 cm
